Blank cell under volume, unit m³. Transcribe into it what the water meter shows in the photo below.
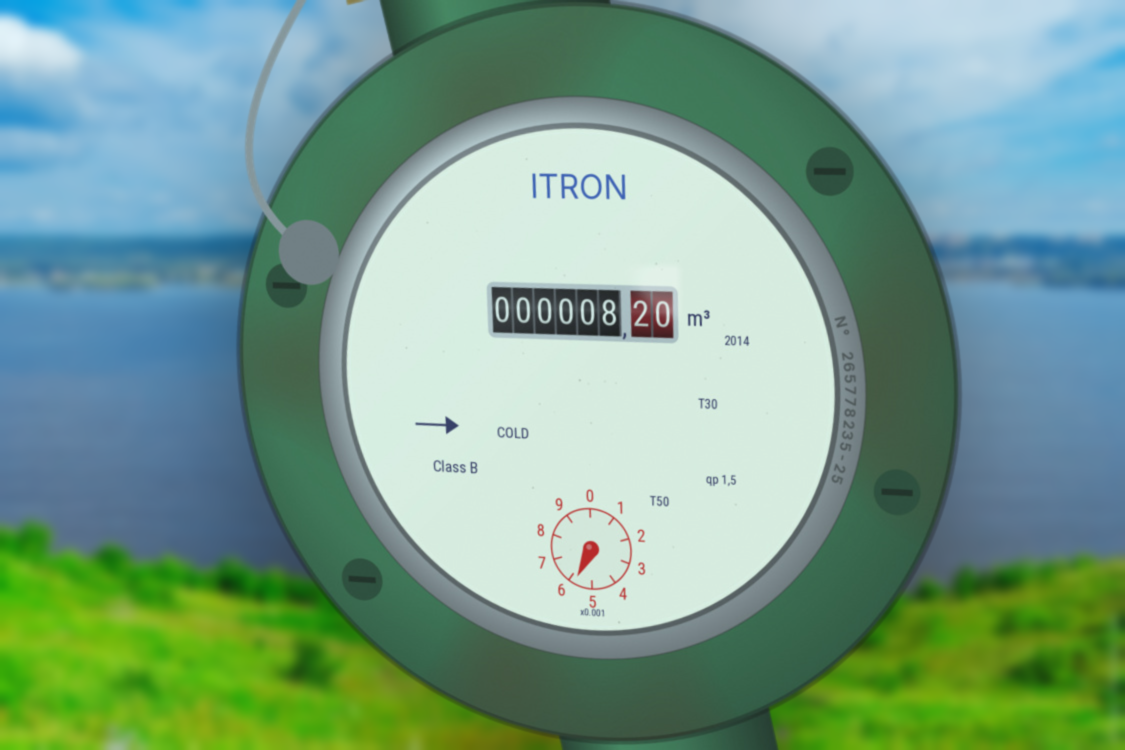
8.205 m³
